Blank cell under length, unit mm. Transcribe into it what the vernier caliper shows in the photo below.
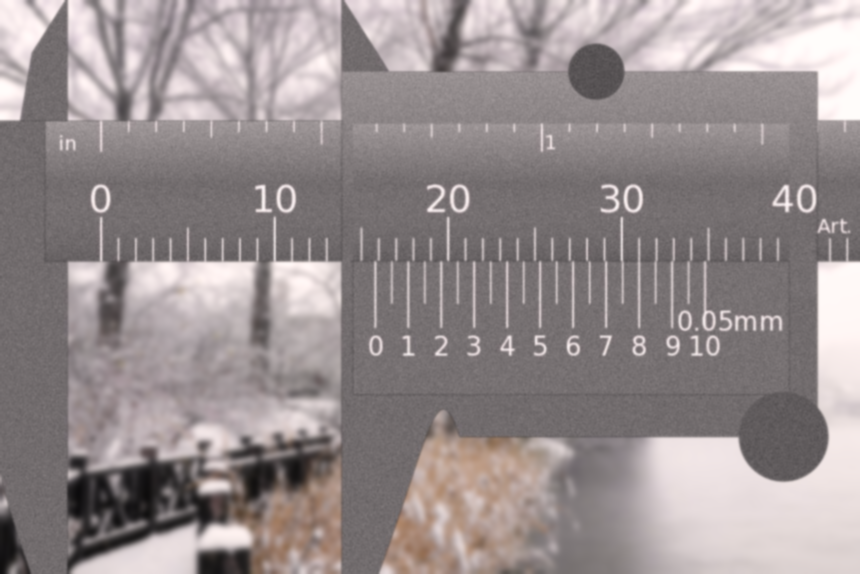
15.8 mm
